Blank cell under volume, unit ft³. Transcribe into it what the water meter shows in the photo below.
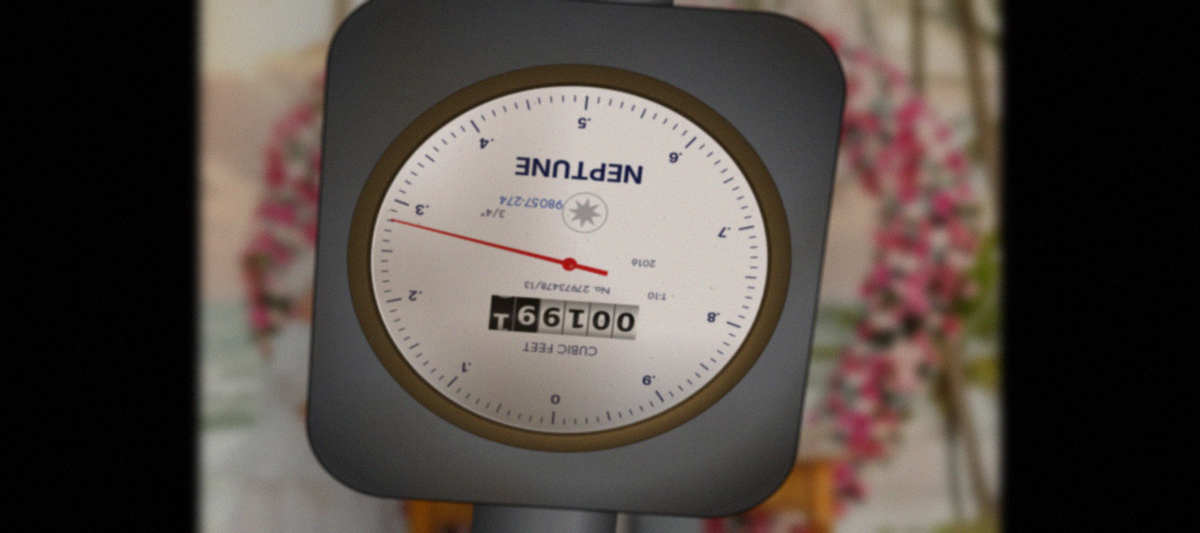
1991.28 ft³
